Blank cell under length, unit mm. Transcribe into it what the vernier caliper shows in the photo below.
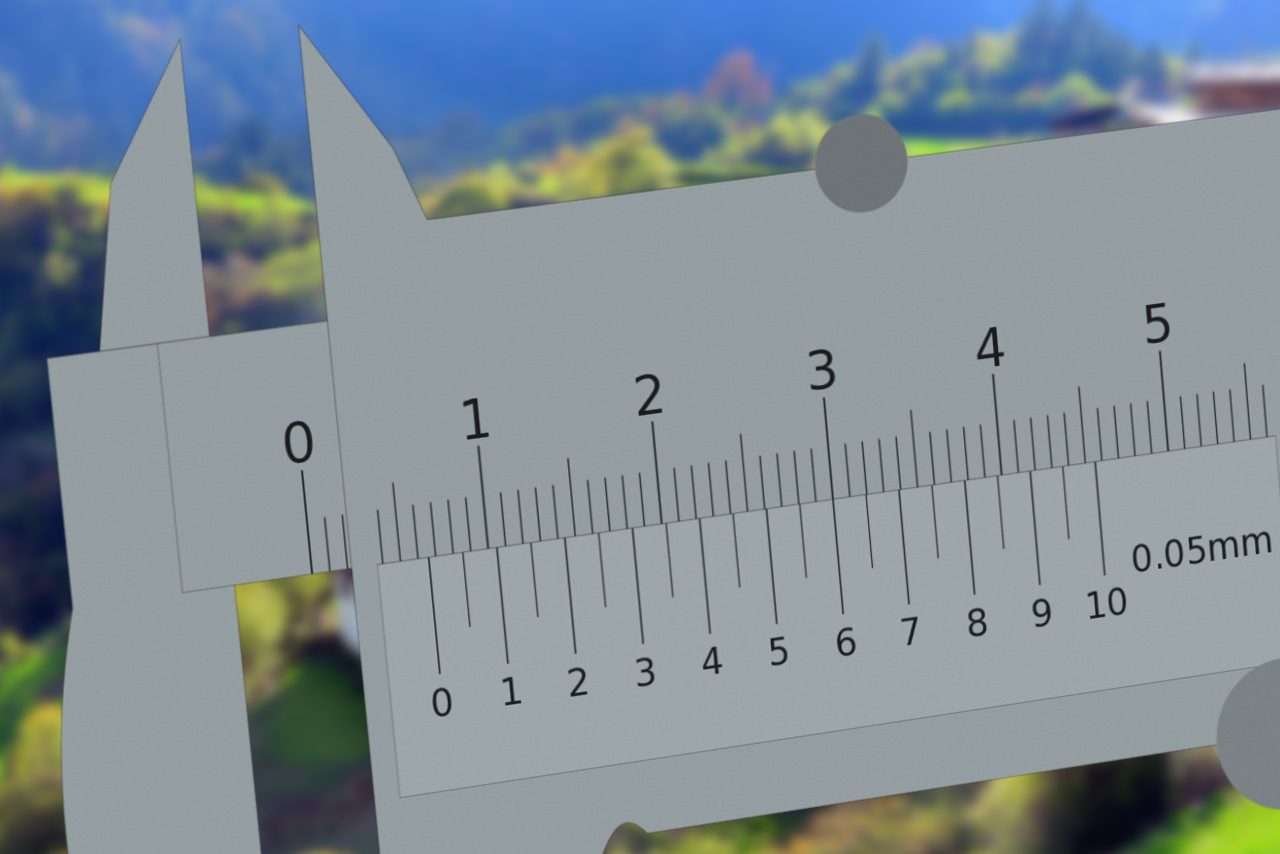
6.6 mm
